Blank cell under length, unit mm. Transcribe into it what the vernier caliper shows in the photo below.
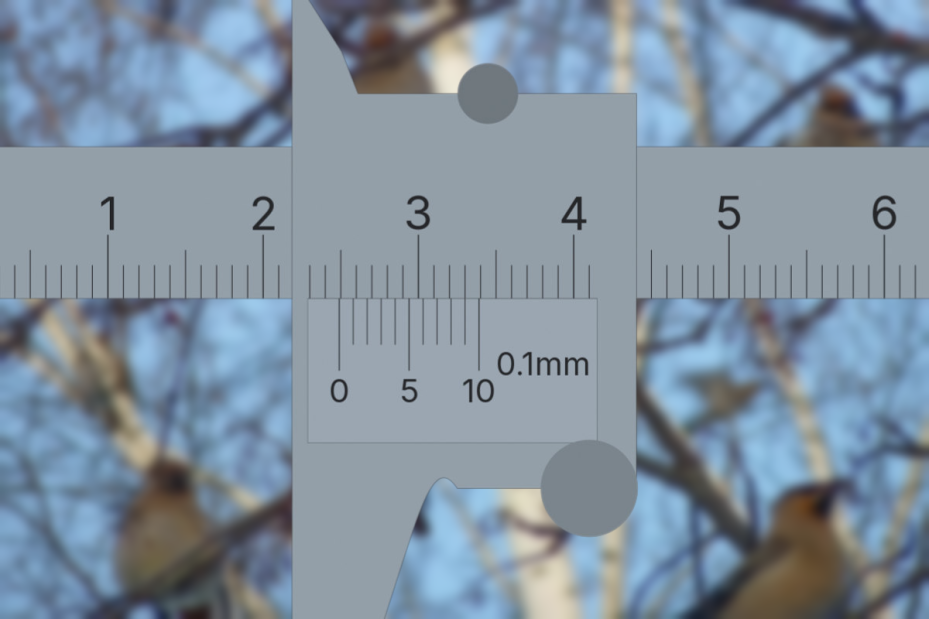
24.9 mm
